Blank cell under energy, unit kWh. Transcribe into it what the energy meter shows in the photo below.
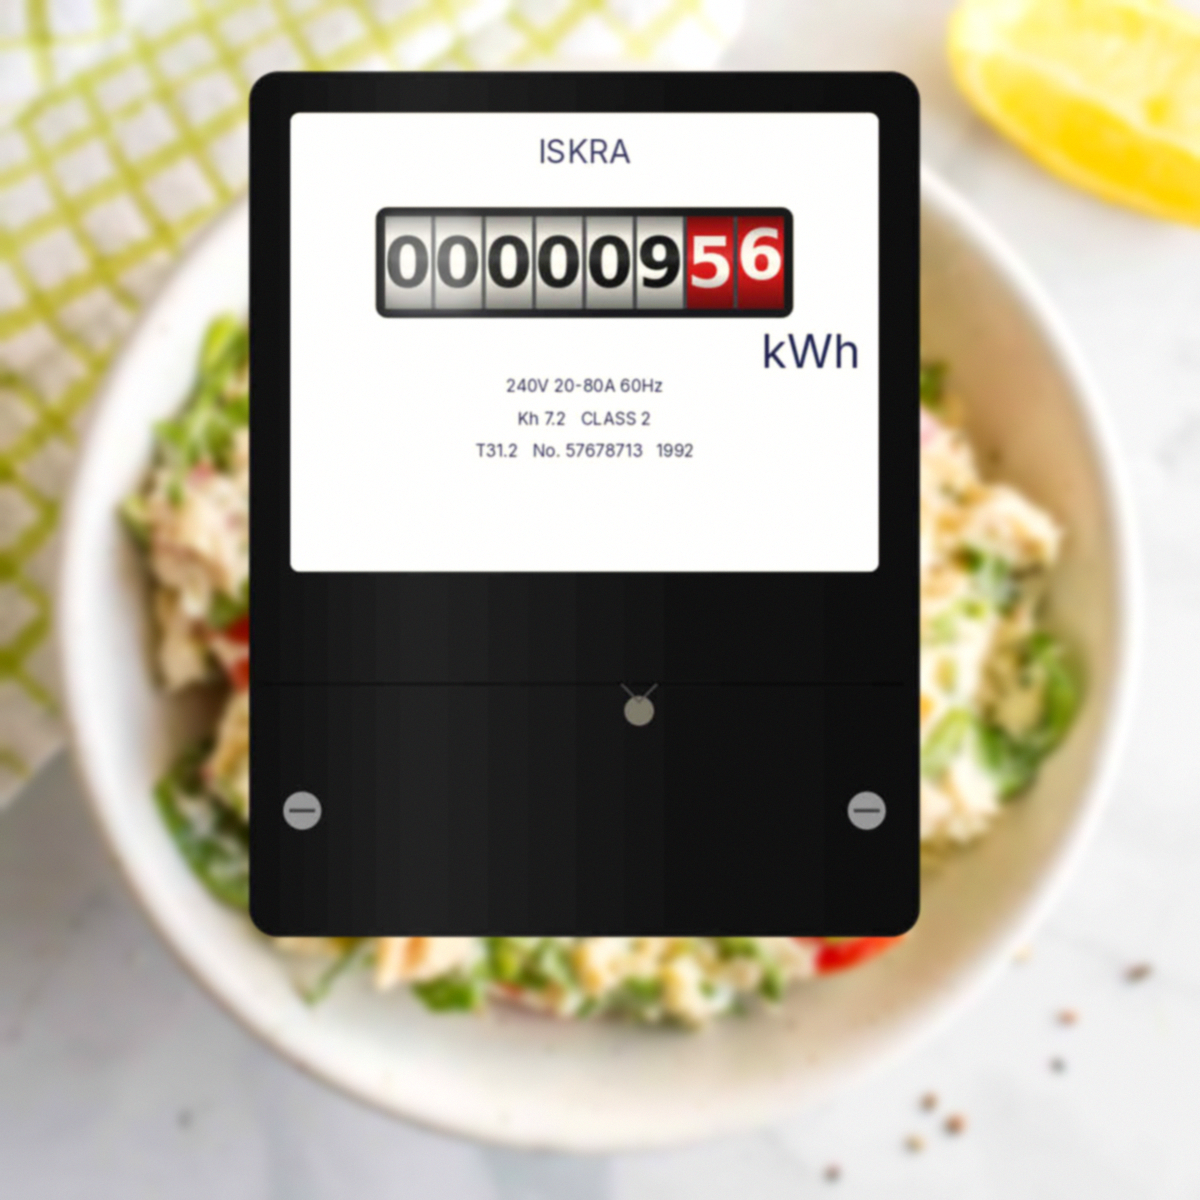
9.56 kWh
